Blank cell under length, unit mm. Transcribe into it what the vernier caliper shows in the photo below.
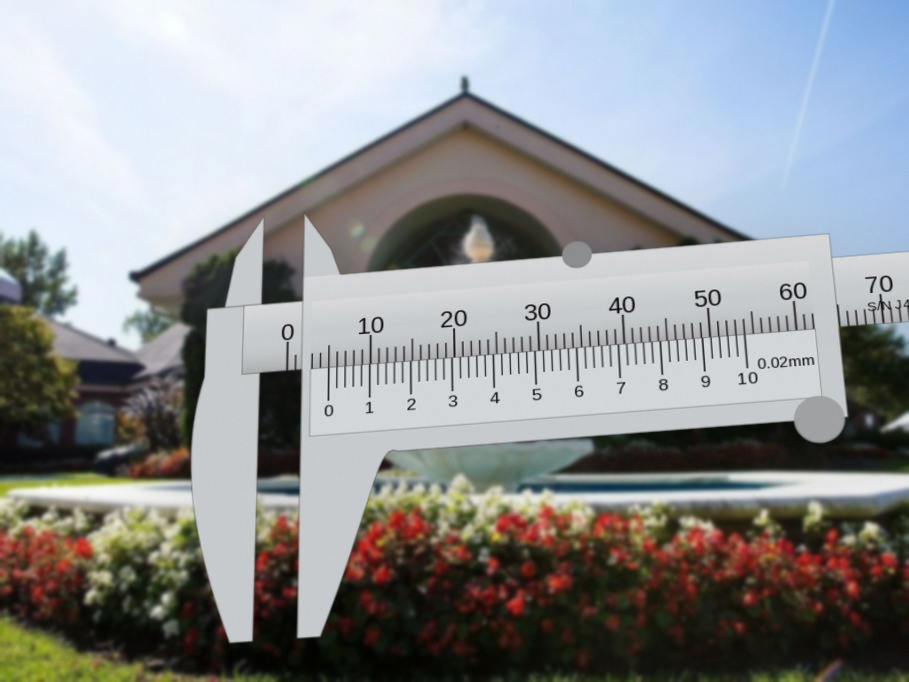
5.0 mm
